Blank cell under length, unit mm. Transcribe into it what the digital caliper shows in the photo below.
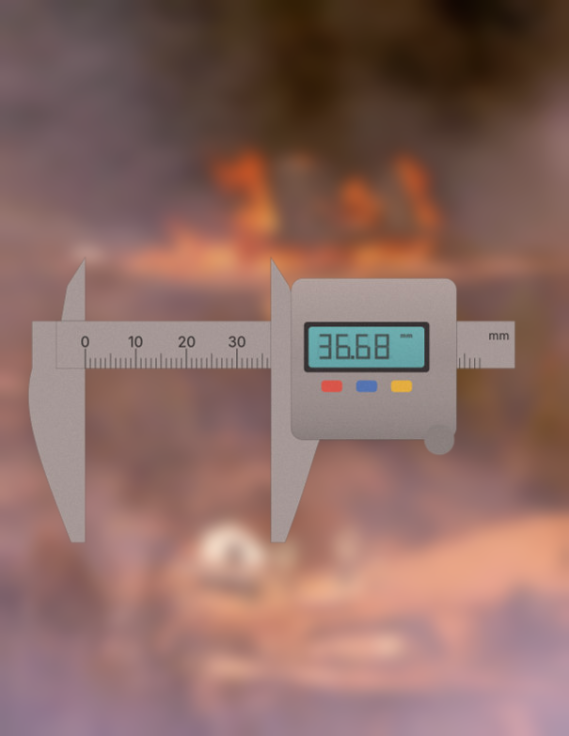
36.68 mm
